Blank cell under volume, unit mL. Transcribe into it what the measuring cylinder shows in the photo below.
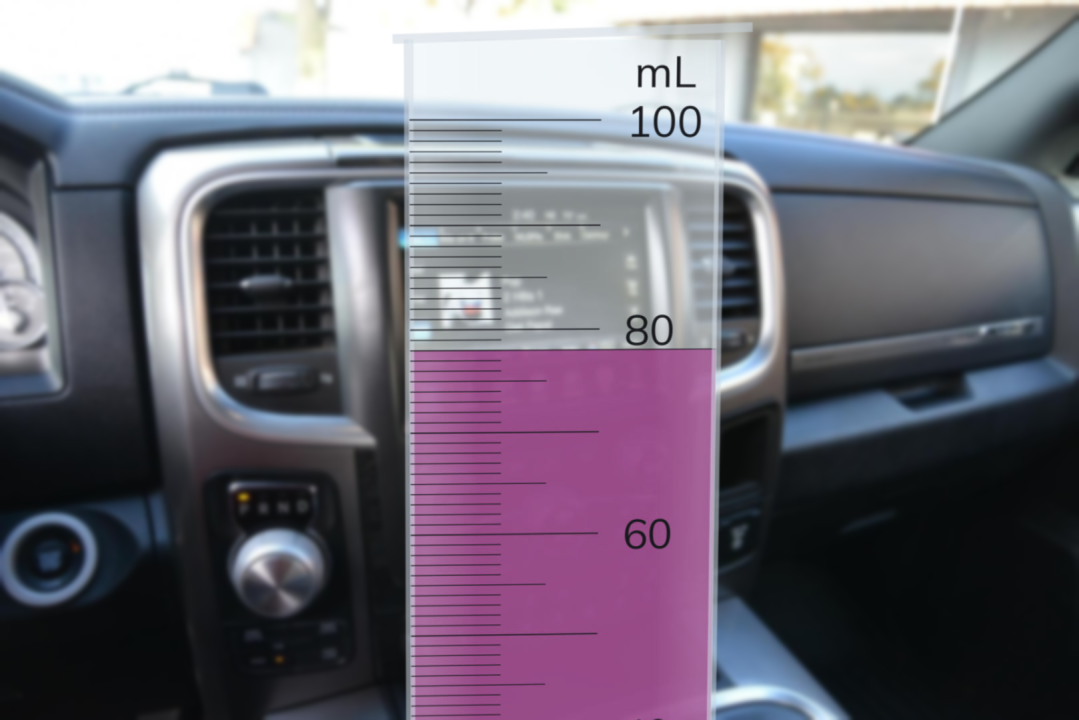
78 mL
